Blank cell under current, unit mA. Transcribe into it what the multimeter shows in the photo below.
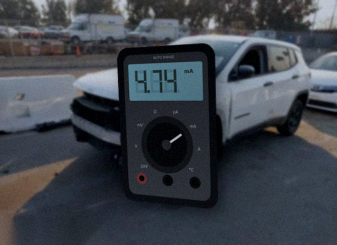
4.74 mA
